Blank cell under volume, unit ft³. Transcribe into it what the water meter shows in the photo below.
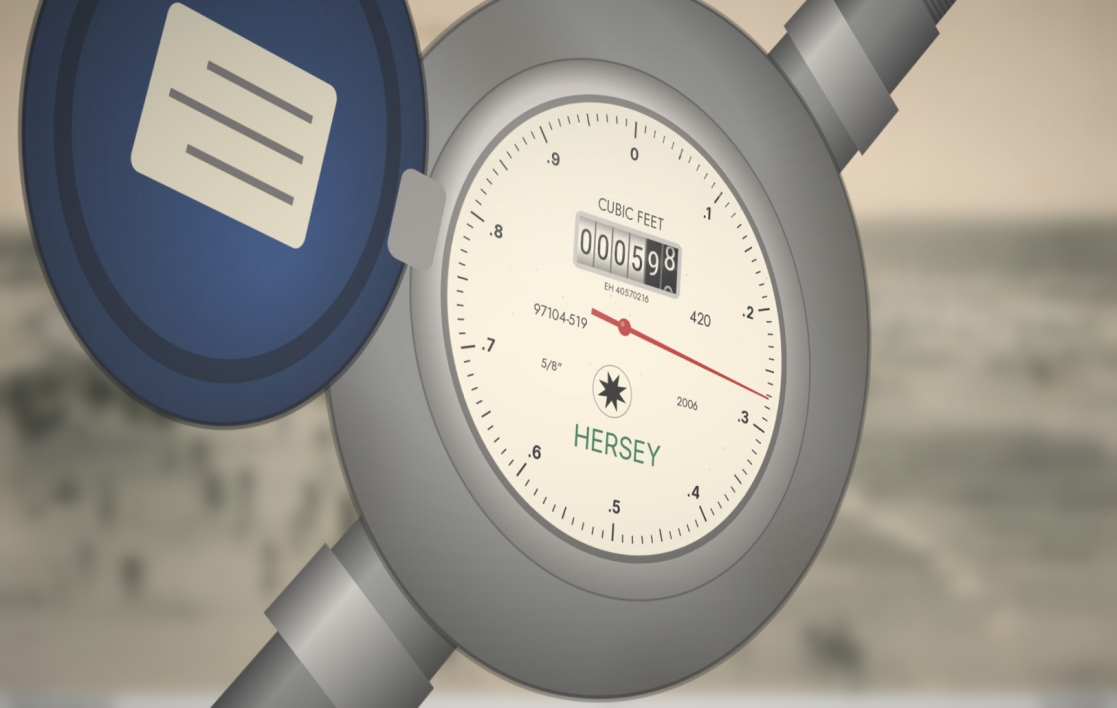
598.27 ft³
